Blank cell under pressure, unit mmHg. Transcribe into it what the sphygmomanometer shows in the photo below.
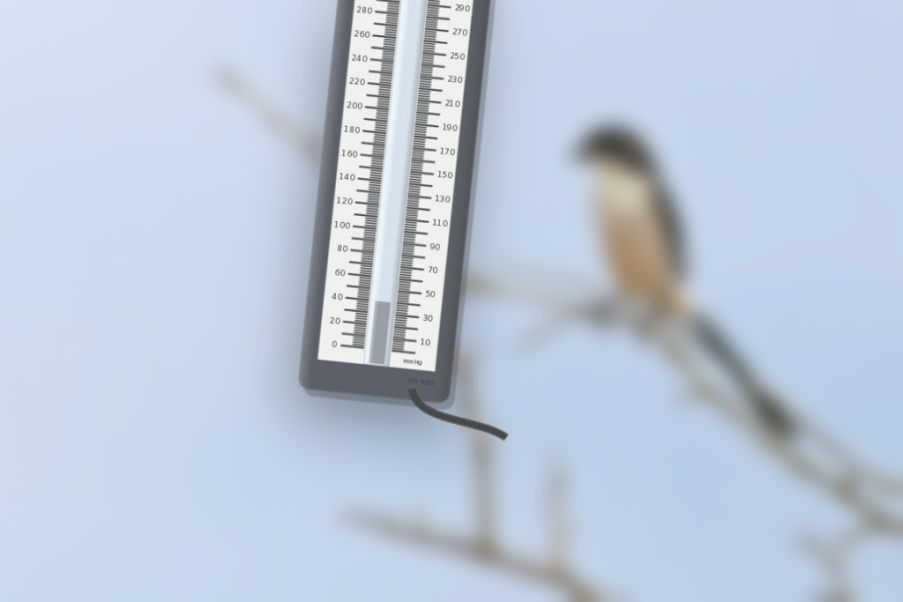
40 mmHg
